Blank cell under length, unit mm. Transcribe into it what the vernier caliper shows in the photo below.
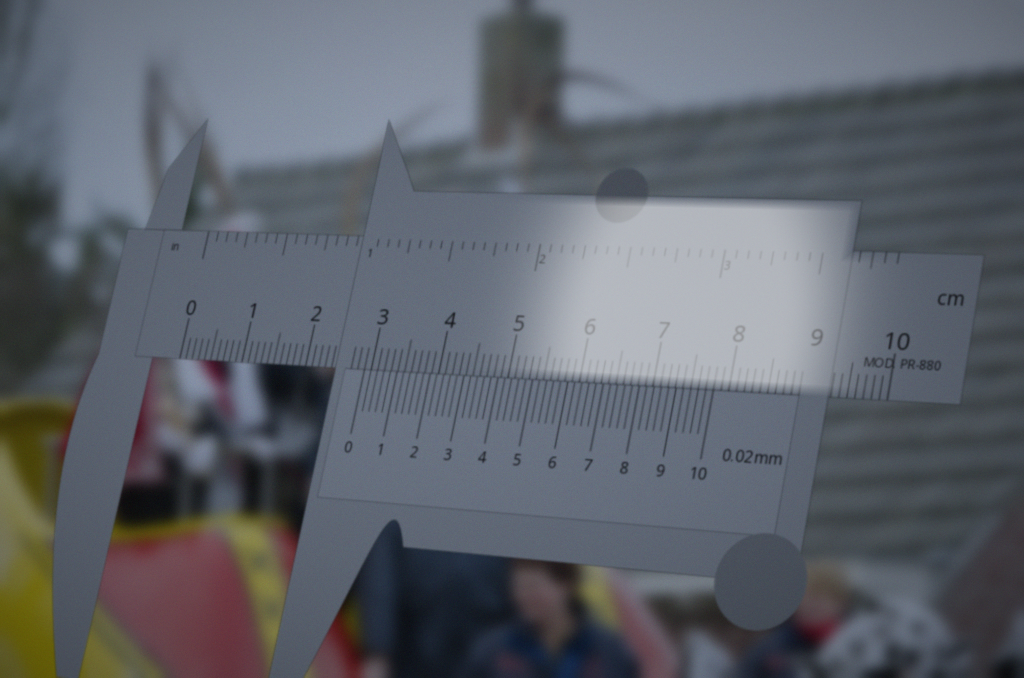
29.0 mm
